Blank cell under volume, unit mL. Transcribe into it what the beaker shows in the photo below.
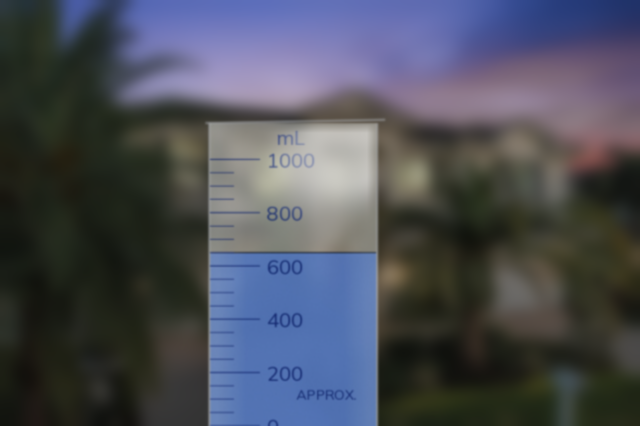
650 mL
